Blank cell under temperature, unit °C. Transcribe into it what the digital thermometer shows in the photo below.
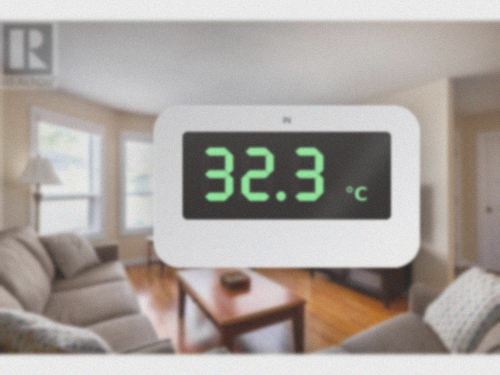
32.3 °C
